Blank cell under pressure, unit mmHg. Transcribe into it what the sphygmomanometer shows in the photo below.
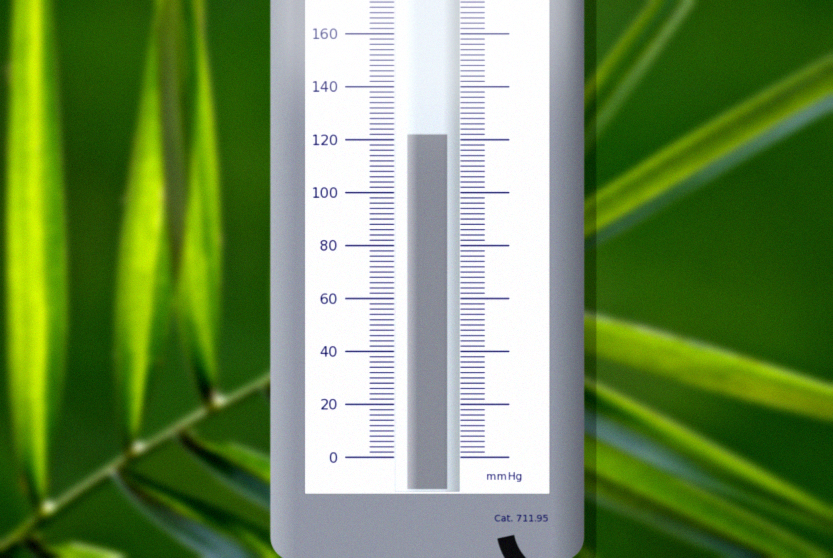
122 mmHg
